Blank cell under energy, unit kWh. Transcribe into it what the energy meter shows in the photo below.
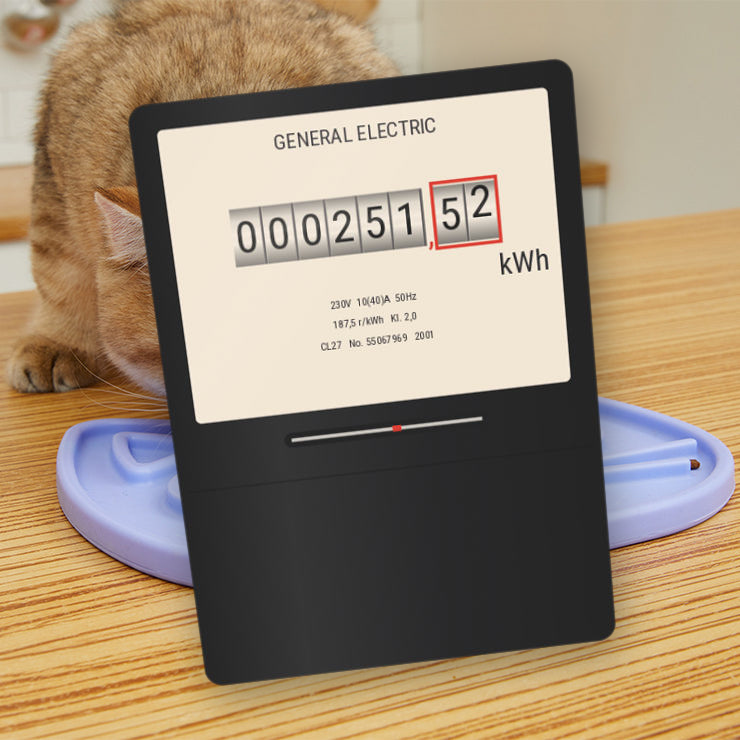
251.52 kWh
